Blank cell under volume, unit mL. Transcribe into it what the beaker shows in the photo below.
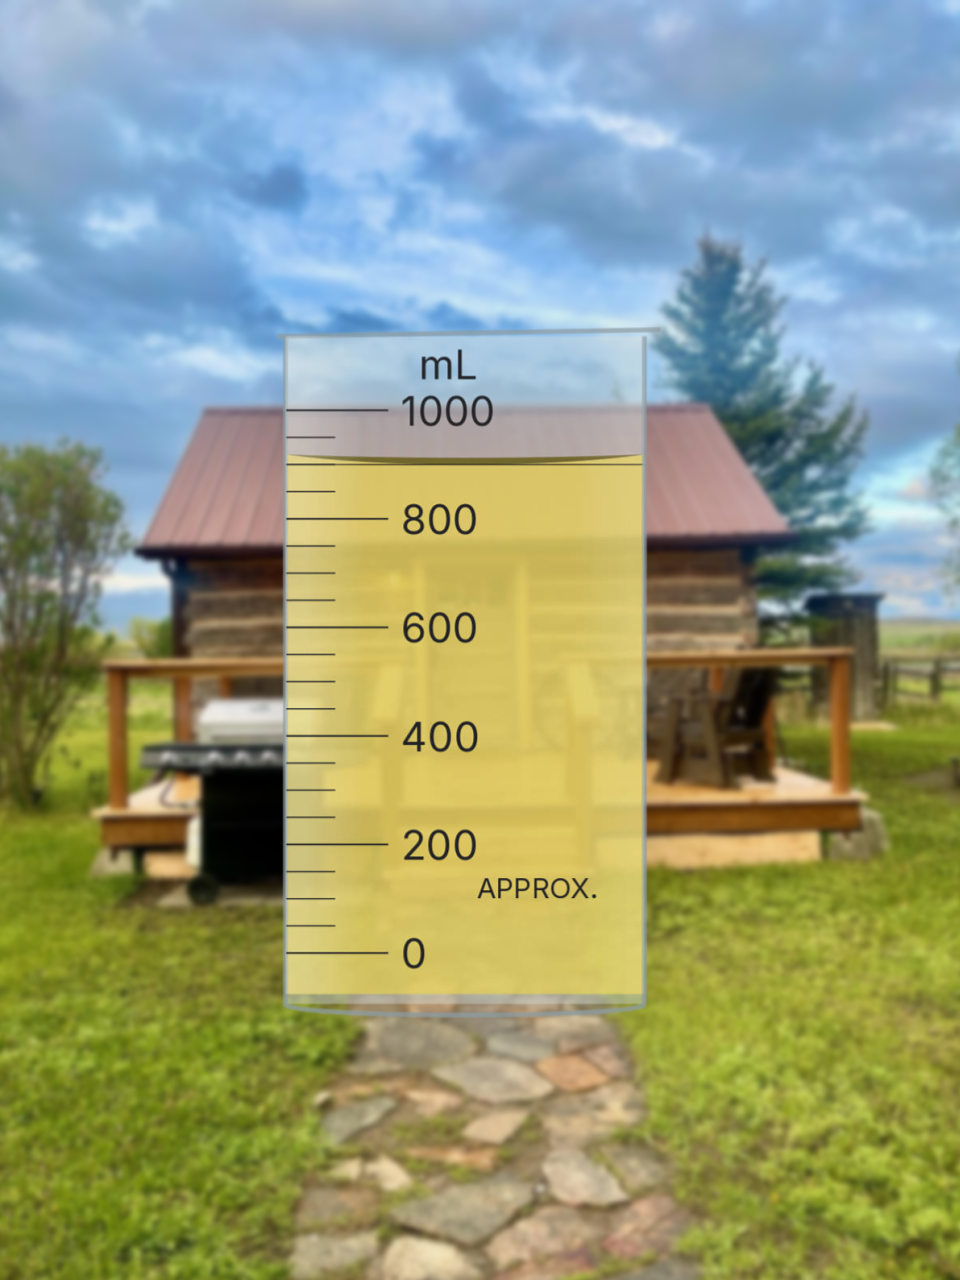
900 mL
